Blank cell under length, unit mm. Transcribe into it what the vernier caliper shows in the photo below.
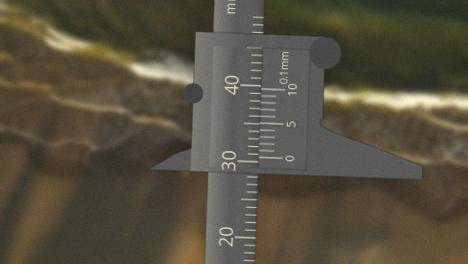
30.6 mm
